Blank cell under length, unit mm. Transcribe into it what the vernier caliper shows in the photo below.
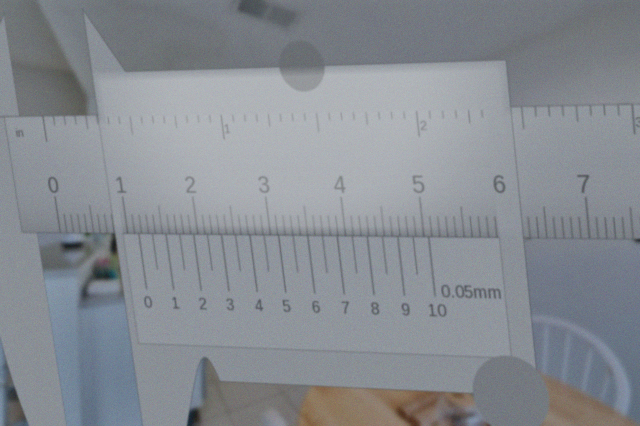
11.6 mm
